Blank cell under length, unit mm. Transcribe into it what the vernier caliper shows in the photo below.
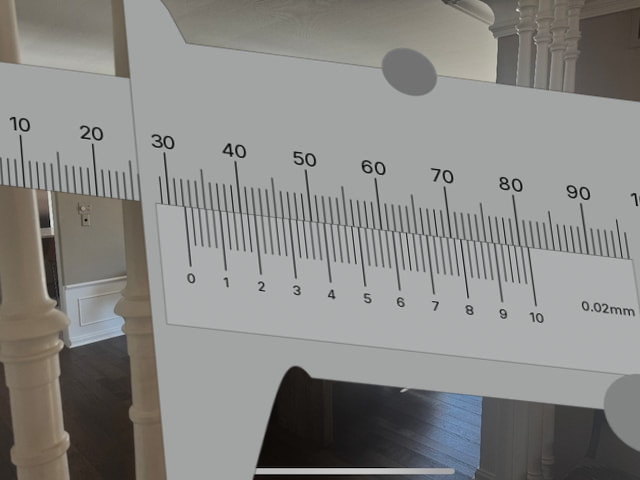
32.2 mm
